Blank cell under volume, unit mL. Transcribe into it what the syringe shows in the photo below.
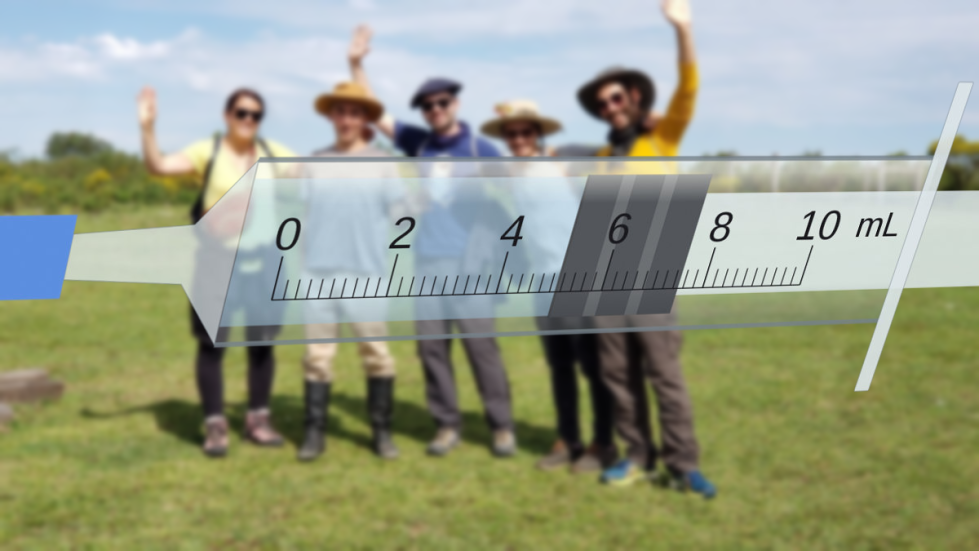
5.1 mL
